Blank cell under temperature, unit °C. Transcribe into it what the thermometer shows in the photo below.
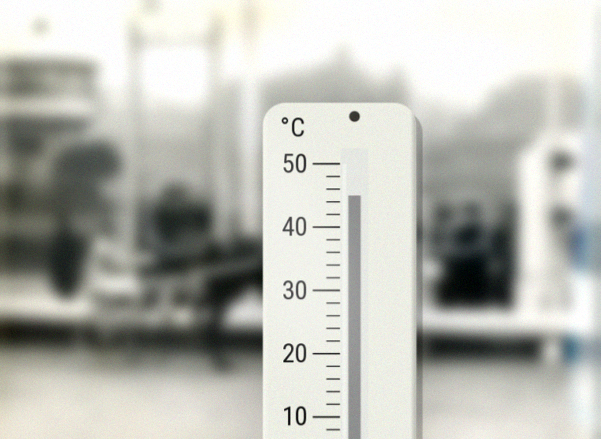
45 °C
